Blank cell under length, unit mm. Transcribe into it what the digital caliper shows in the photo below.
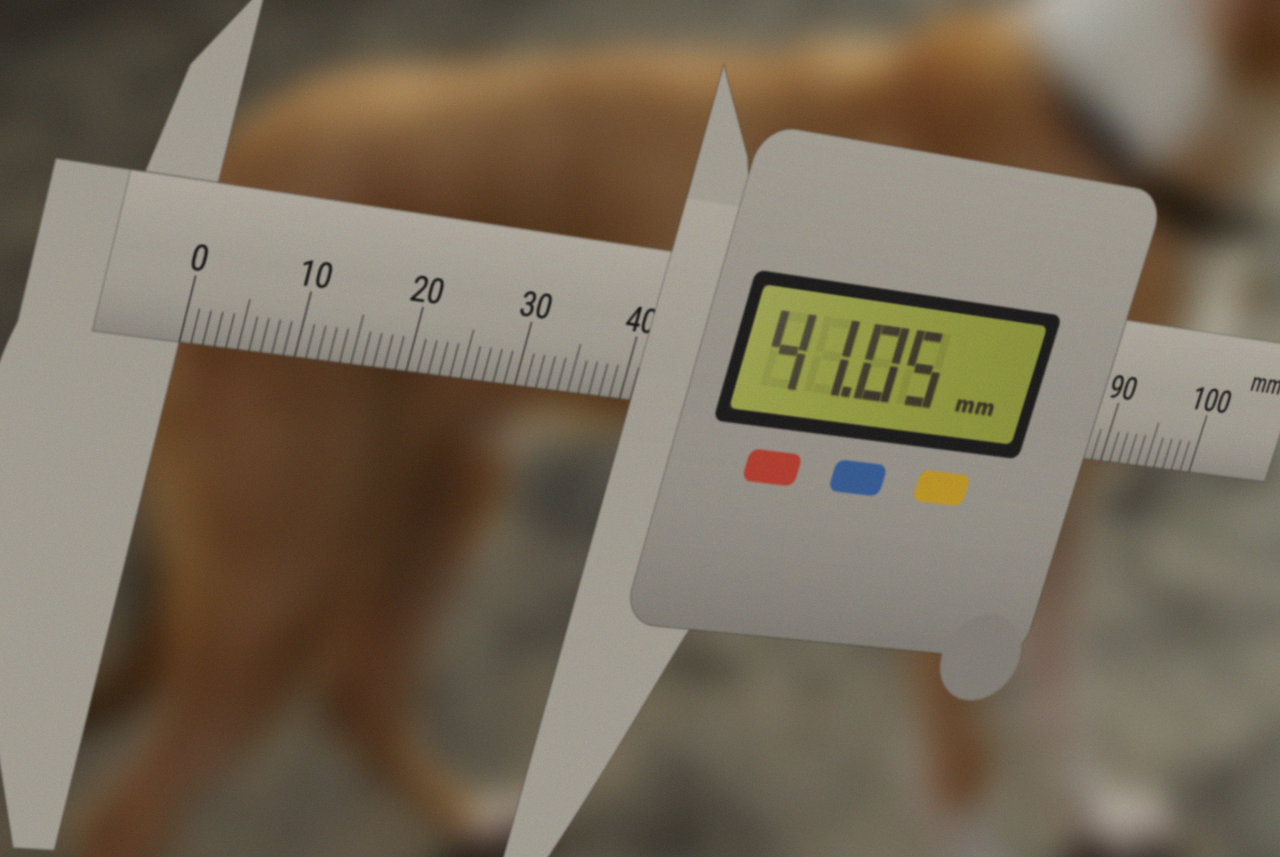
41.05 mm
